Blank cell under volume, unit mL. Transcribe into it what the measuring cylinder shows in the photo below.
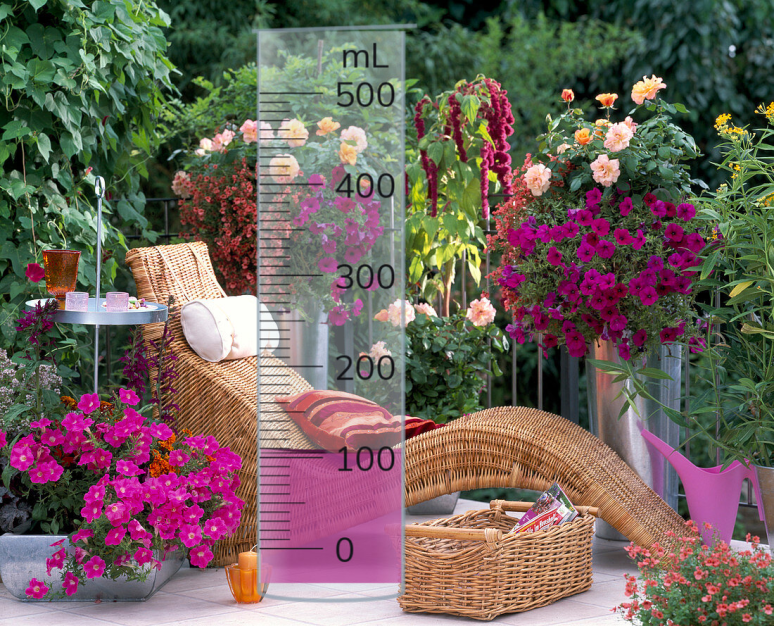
105 mL
